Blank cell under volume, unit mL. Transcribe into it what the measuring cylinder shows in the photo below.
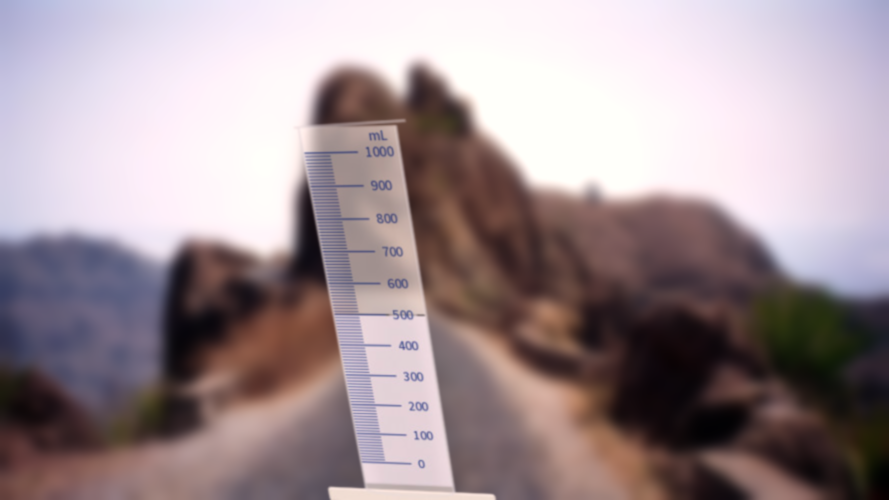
500 mL
